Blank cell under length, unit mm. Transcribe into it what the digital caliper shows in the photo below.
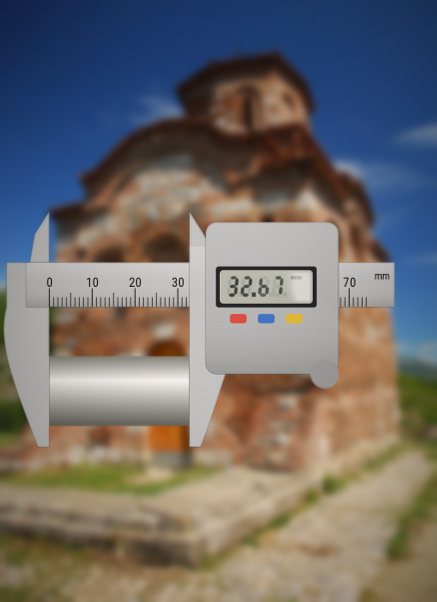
32.67 mm
